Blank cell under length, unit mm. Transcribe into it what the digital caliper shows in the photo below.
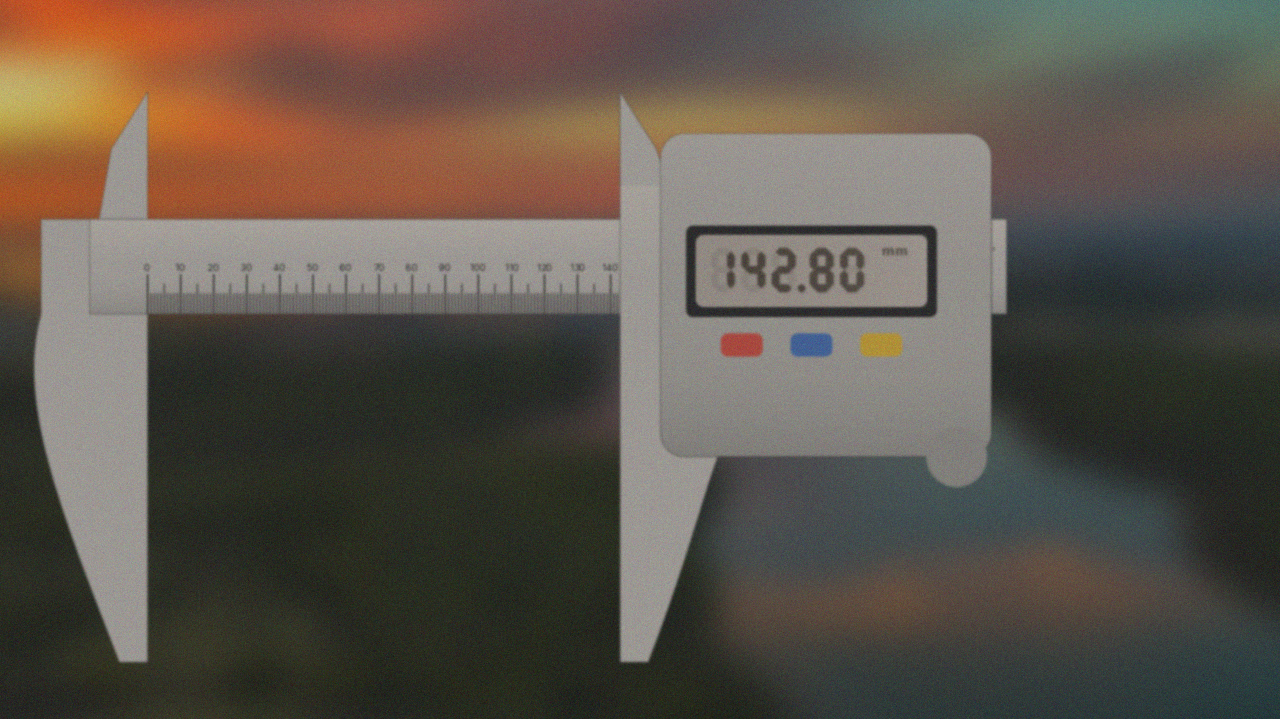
142.80 mm
